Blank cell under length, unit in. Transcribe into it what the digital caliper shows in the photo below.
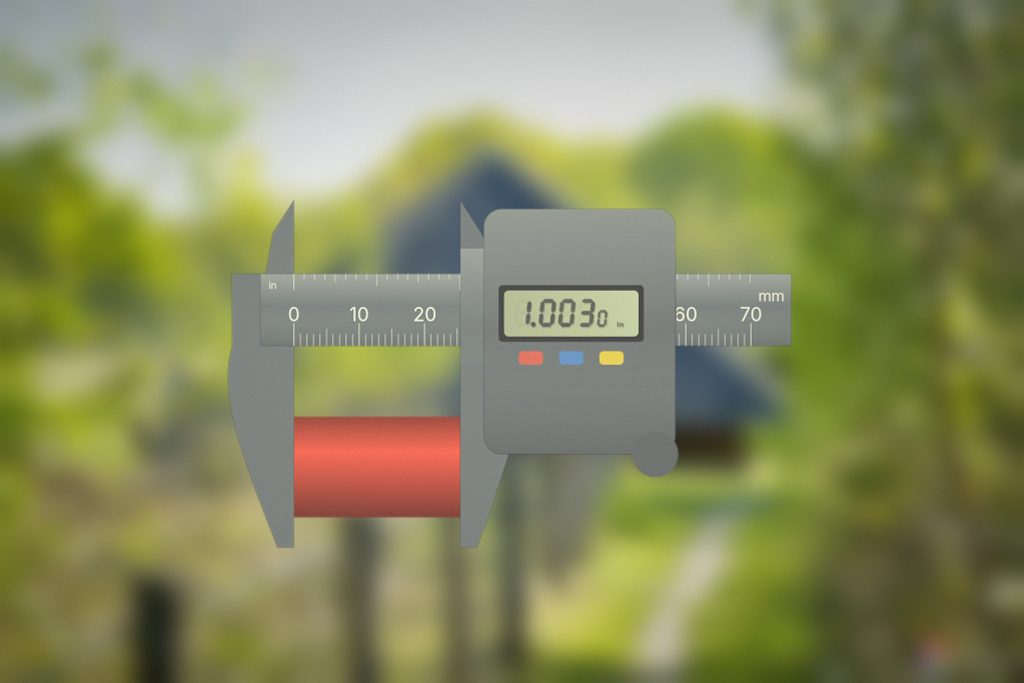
1.0030 in
